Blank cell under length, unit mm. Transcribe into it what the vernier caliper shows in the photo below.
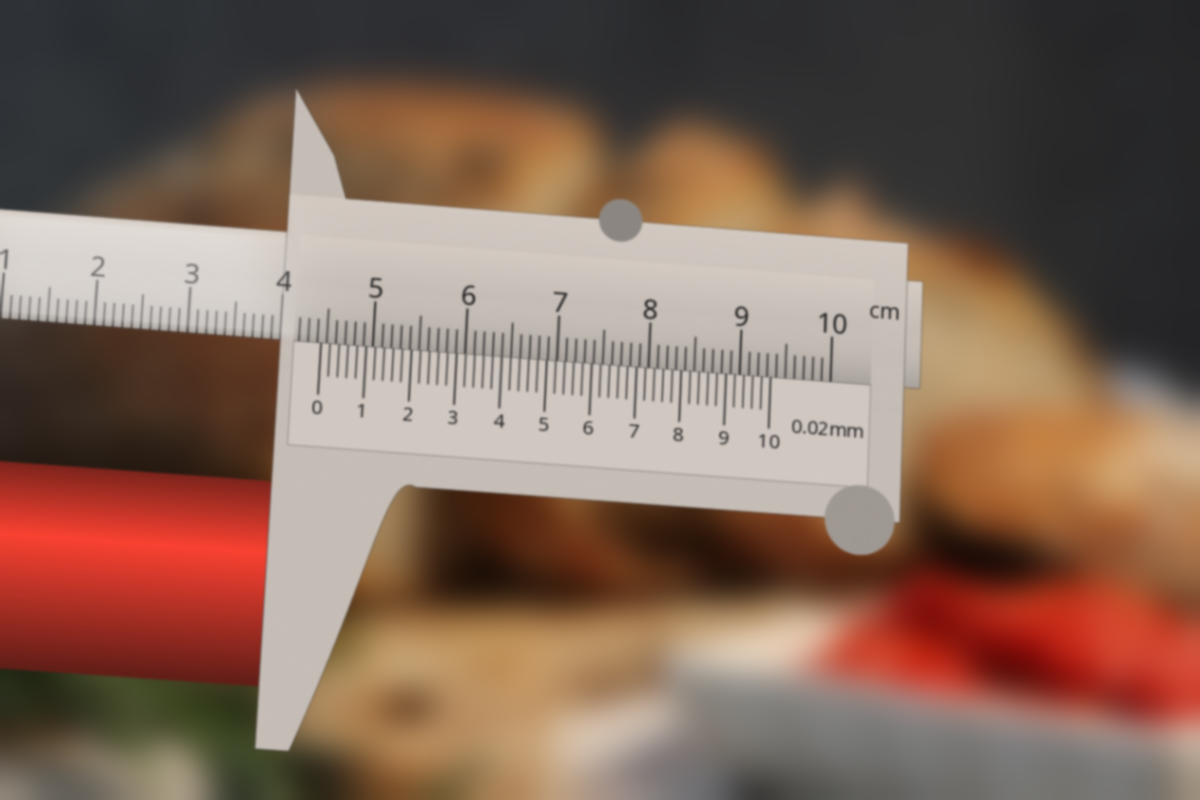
44.4 mm
